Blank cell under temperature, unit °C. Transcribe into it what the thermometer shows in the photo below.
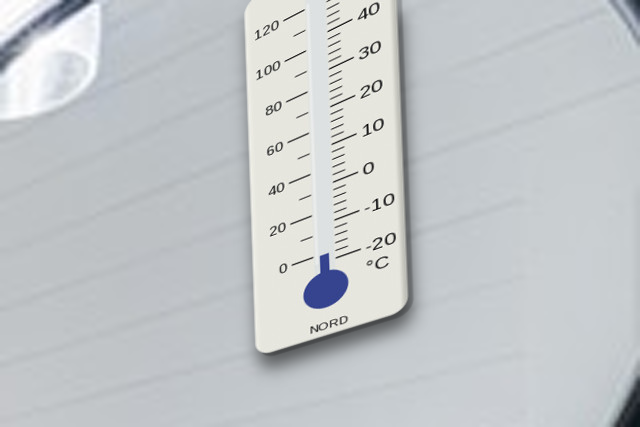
-18 °C
